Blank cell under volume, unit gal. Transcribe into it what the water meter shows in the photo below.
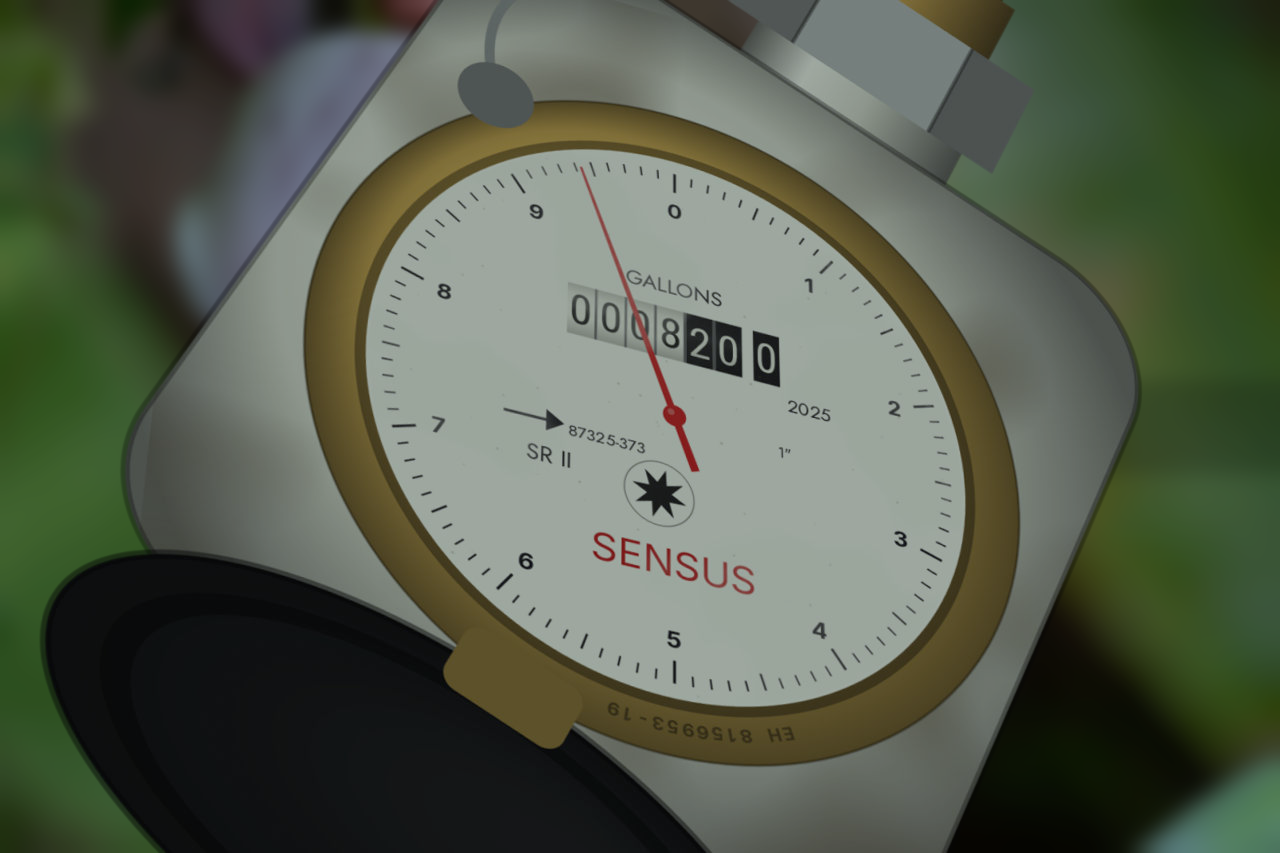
8199.4 gal
